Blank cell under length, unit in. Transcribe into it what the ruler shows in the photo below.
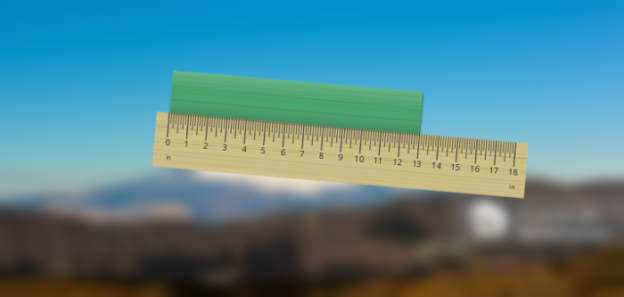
13 in
